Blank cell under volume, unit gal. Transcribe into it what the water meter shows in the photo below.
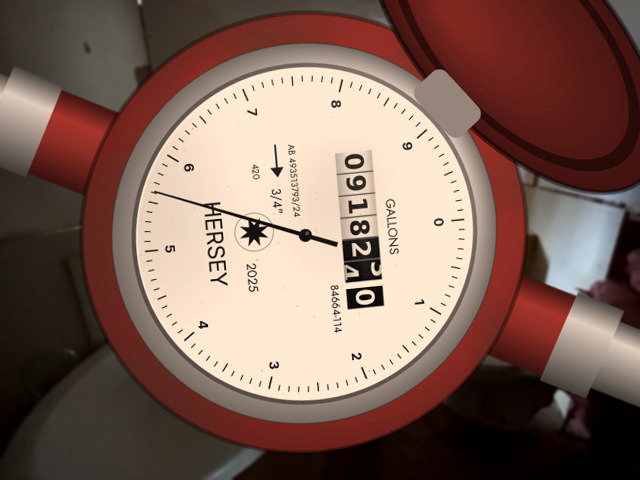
918235.6 gal
